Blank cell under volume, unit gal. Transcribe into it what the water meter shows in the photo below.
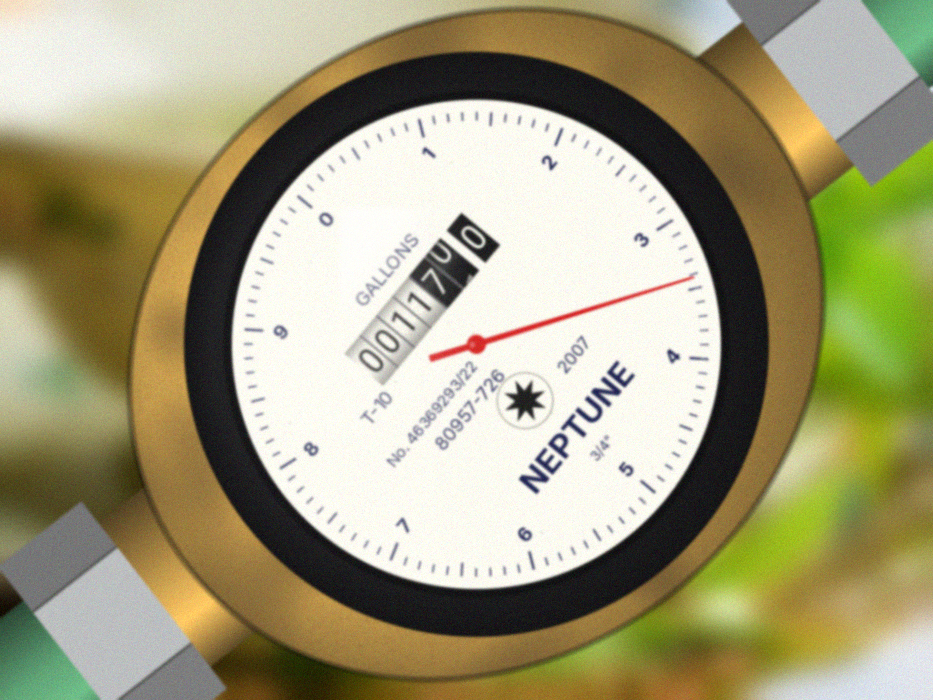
11703.4 gal
